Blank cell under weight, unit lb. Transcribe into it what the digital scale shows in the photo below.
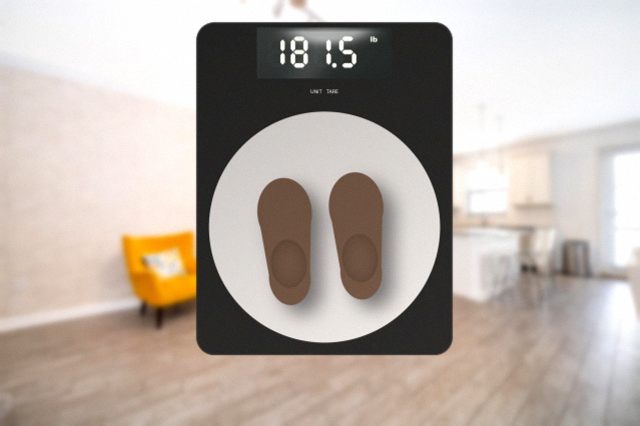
181.5 lb
